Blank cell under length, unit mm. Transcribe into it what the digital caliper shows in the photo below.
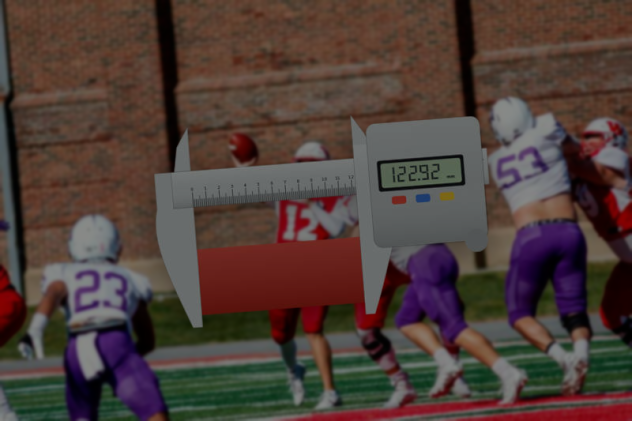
122.92 mm
